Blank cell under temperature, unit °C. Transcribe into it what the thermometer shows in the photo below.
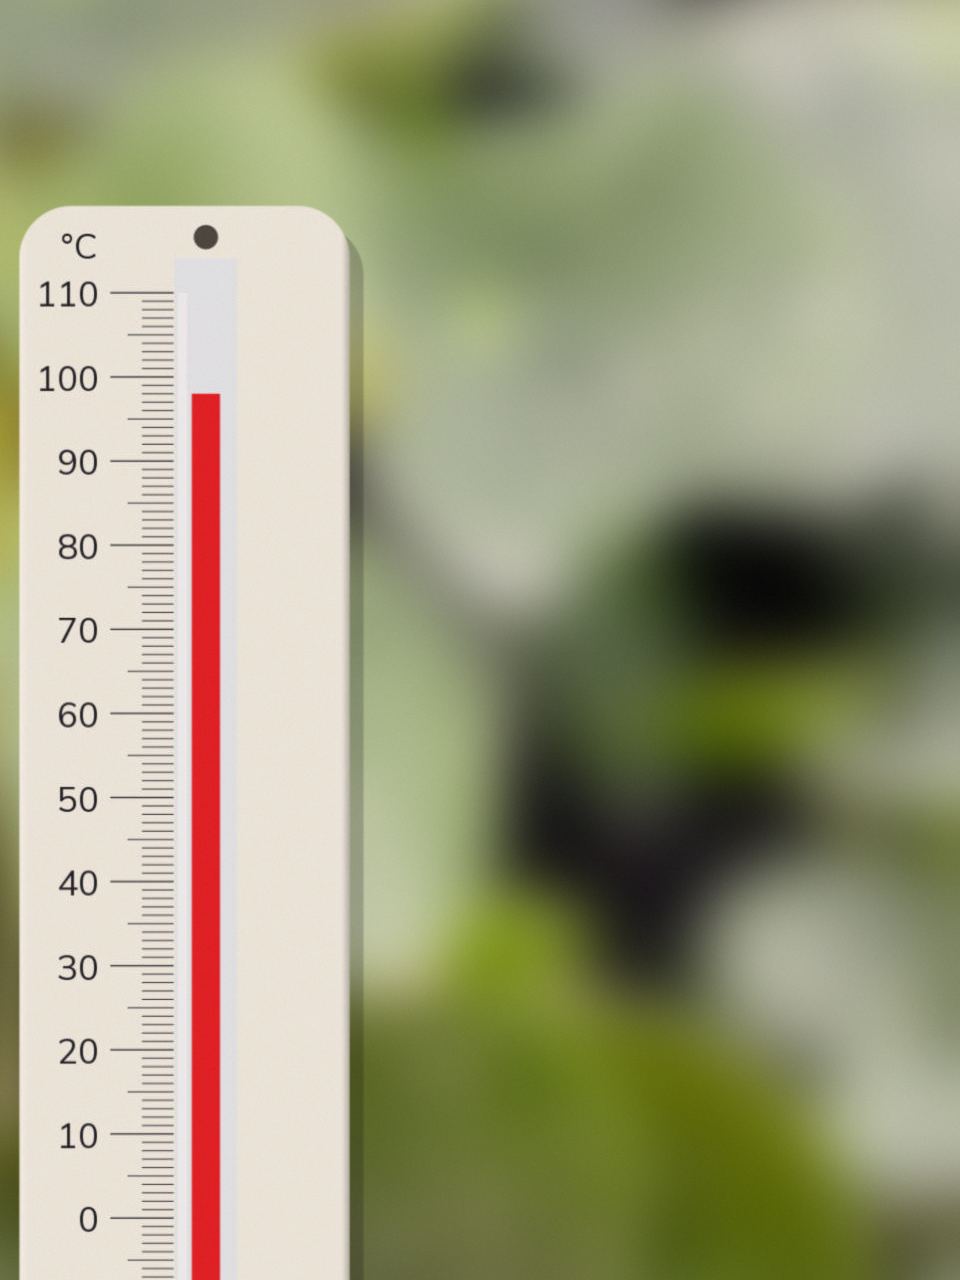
98 °C
